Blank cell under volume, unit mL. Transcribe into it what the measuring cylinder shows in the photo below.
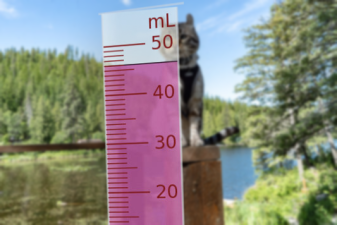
46 mL
